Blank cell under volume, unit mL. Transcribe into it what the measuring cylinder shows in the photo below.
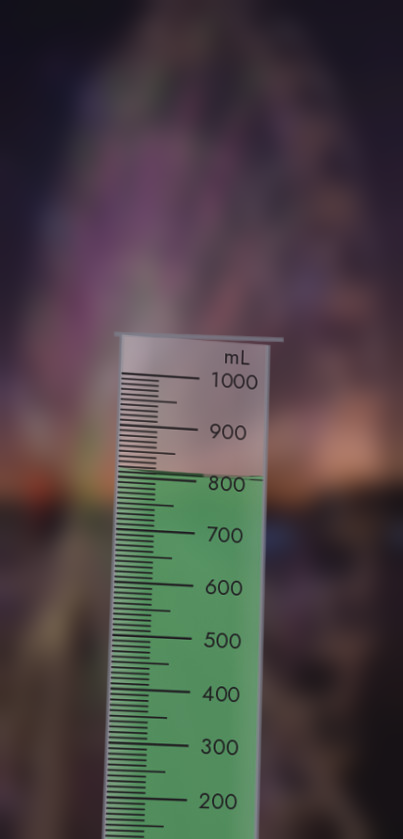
810 mL
